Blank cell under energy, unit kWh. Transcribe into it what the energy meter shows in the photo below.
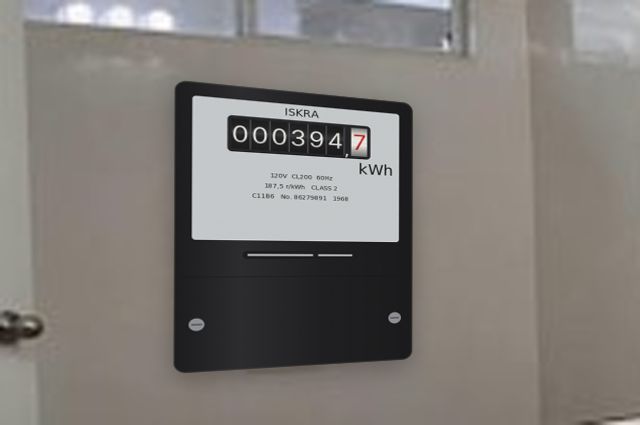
394.7 kWh
